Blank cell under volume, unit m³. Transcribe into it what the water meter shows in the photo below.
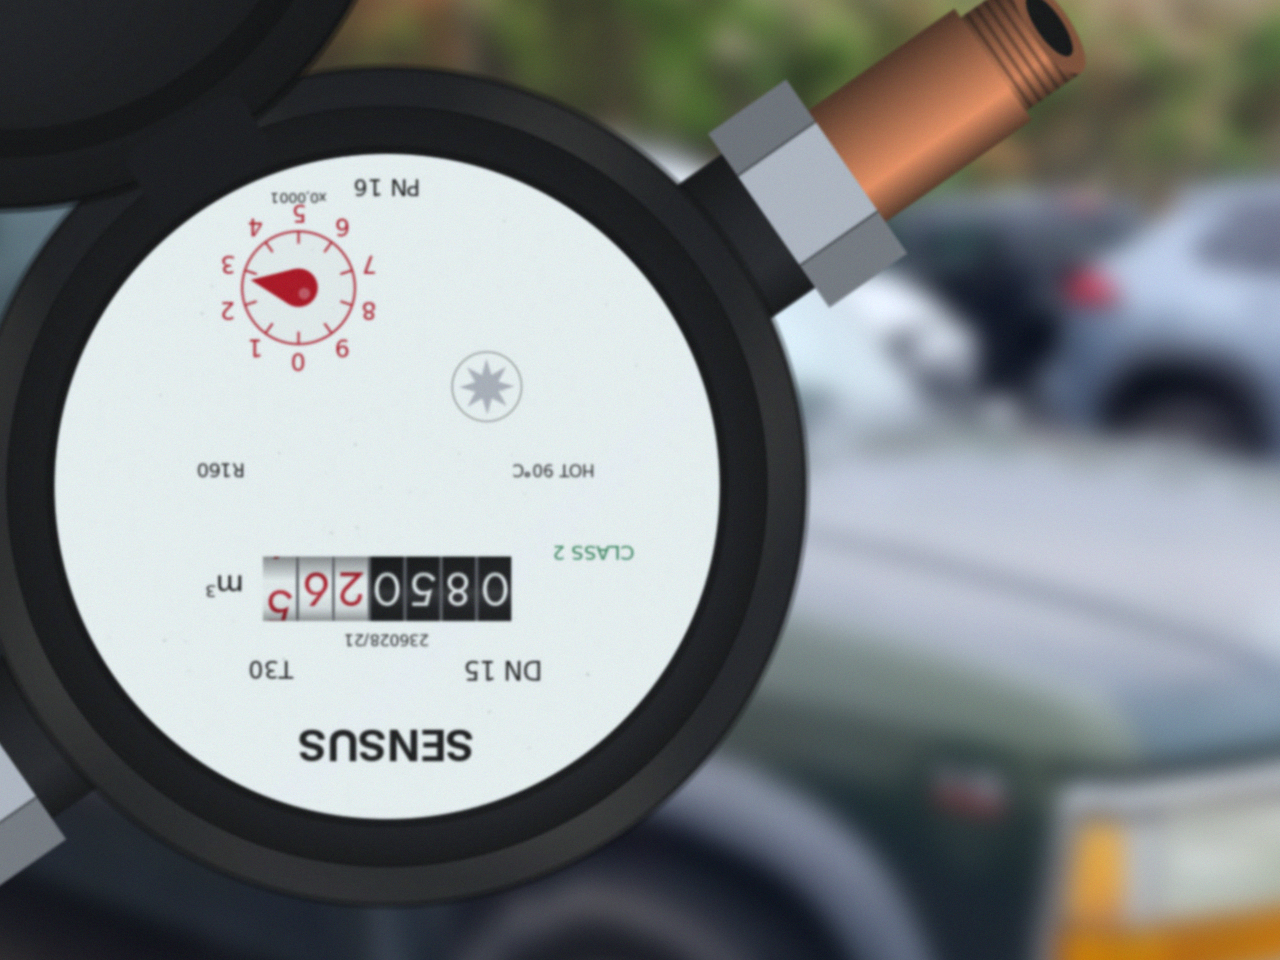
850.2652 m³
